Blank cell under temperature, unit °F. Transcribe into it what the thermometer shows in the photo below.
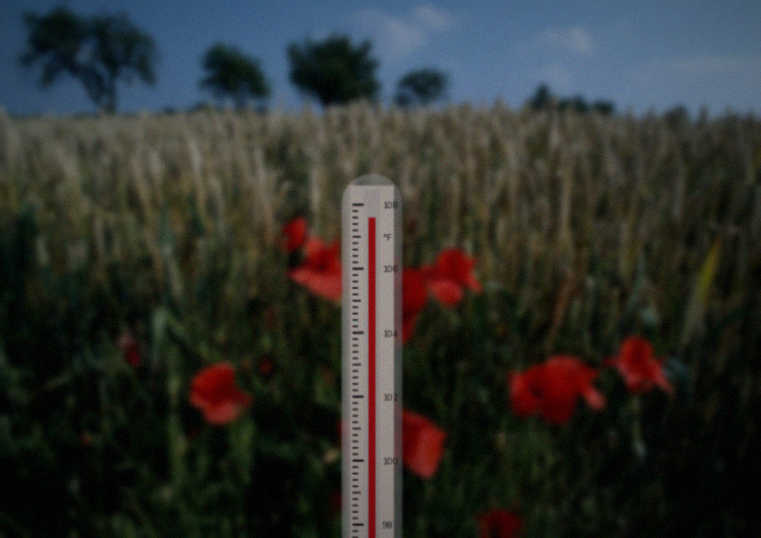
107.6 °F
